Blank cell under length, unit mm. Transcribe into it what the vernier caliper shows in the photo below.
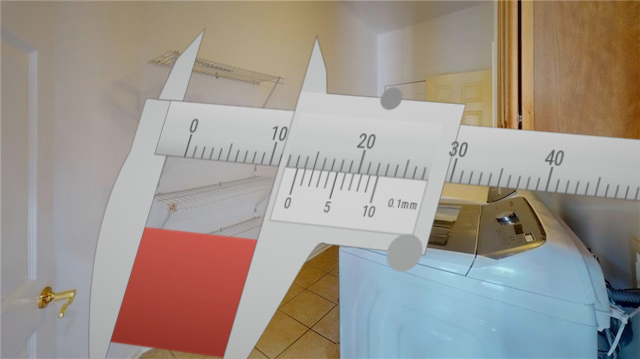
13.2 mm
